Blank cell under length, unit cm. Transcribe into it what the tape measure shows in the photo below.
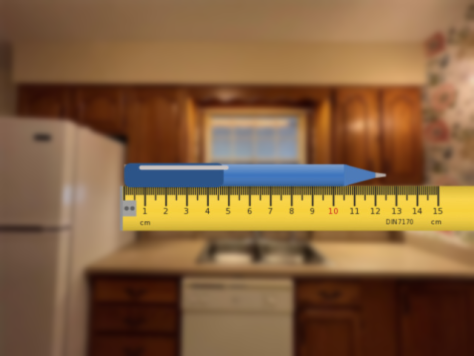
12.5 cm
